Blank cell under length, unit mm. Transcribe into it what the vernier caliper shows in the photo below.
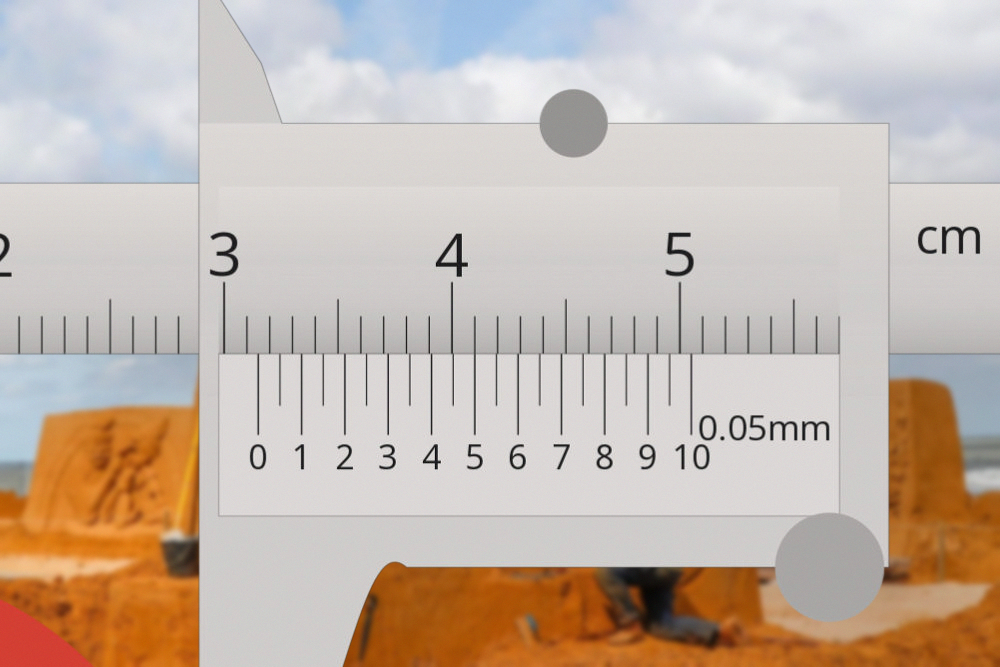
31.50 mm
